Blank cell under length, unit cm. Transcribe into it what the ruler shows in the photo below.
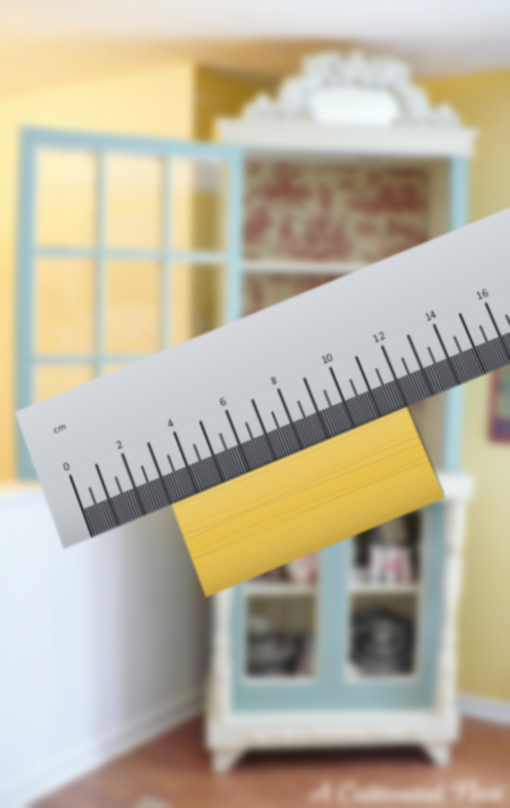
9 cm
